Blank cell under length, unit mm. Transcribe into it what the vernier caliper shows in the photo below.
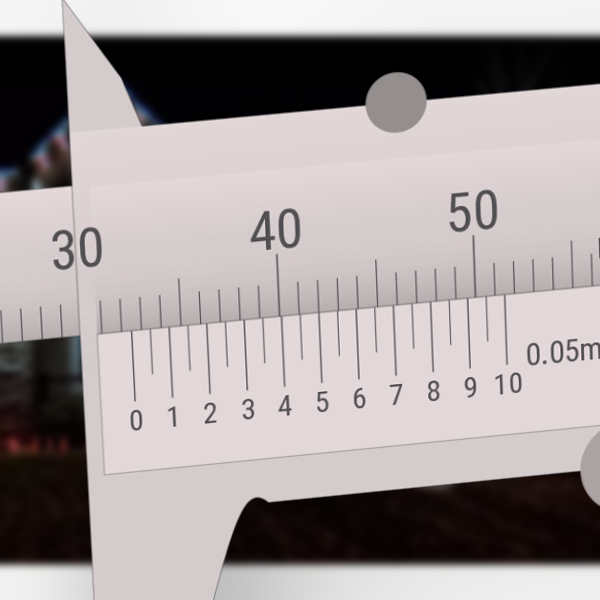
32.5 mm
